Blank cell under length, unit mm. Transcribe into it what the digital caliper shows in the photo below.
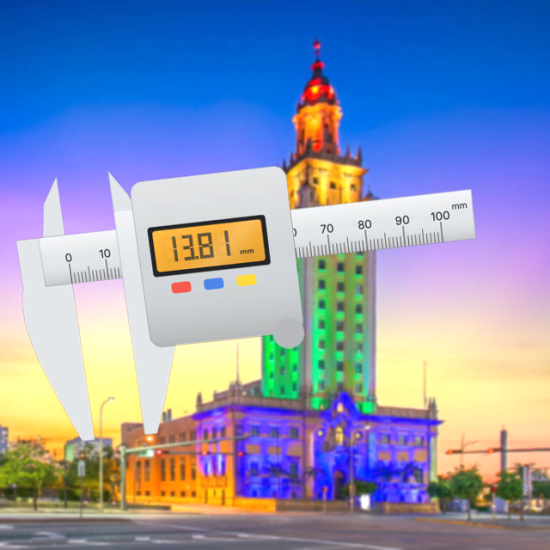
13.81 mm
